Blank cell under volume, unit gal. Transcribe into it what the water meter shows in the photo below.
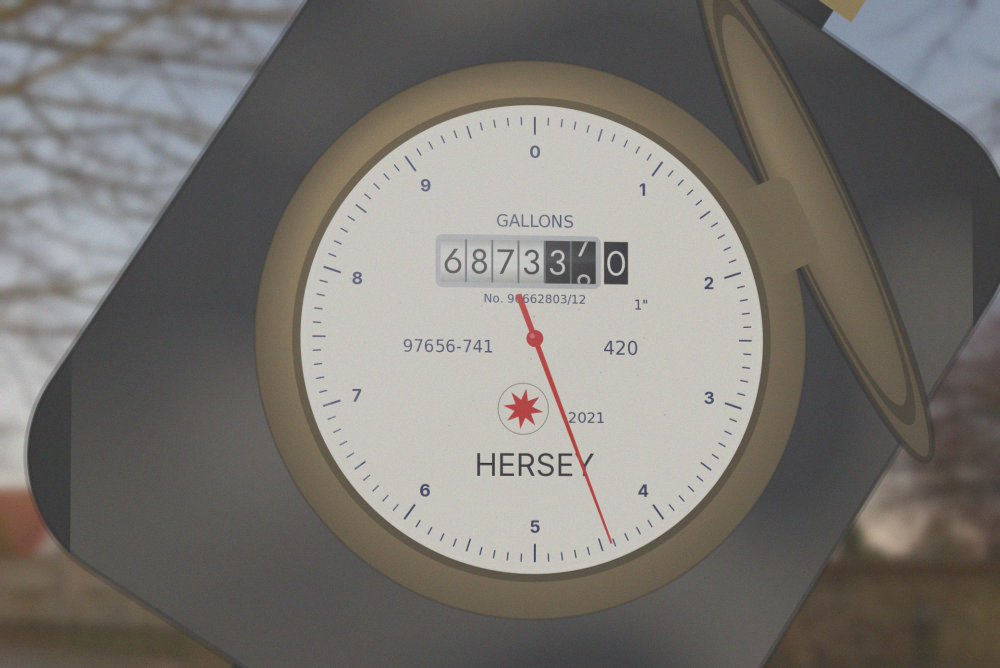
6873374.4 gal
